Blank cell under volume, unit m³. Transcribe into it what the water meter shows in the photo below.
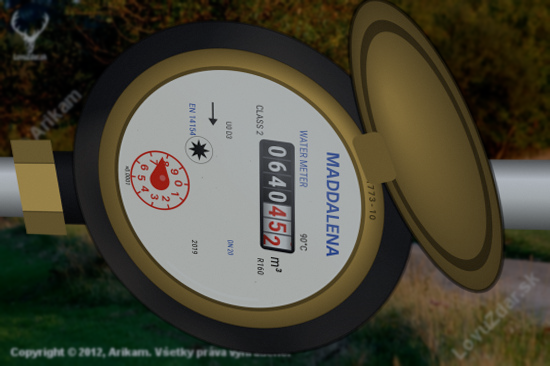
640.4517 m³
